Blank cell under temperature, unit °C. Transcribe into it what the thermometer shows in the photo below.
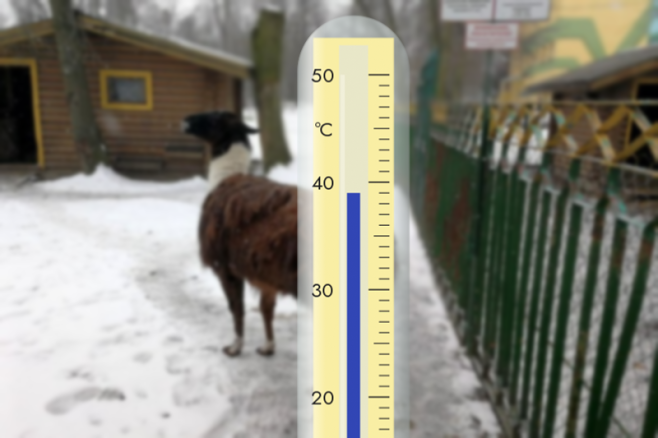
39 °C
